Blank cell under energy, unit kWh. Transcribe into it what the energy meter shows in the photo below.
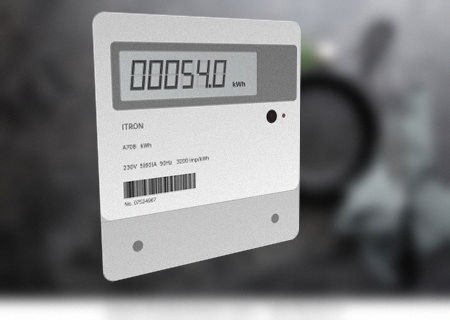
54.0 kWh
